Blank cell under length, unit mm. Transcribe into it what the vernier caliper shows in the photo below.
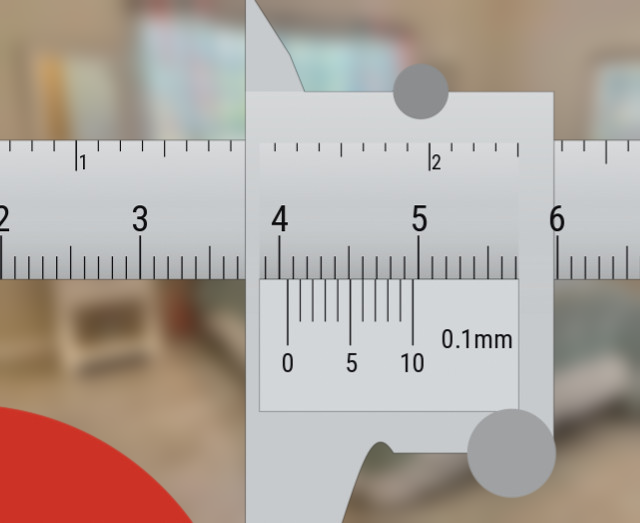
40.6 mm
